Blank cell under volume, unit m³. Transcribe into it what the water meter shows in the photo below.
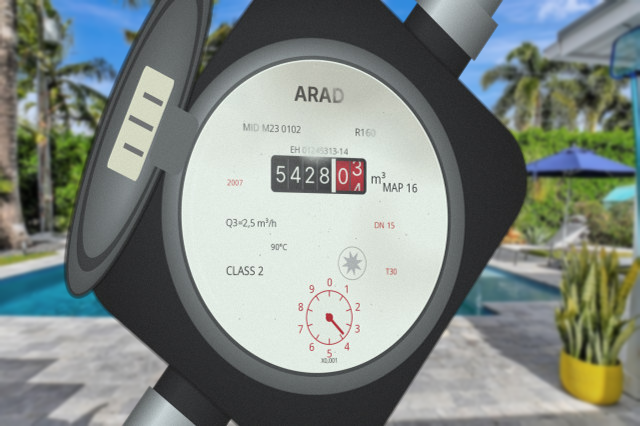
5428.033 m³
